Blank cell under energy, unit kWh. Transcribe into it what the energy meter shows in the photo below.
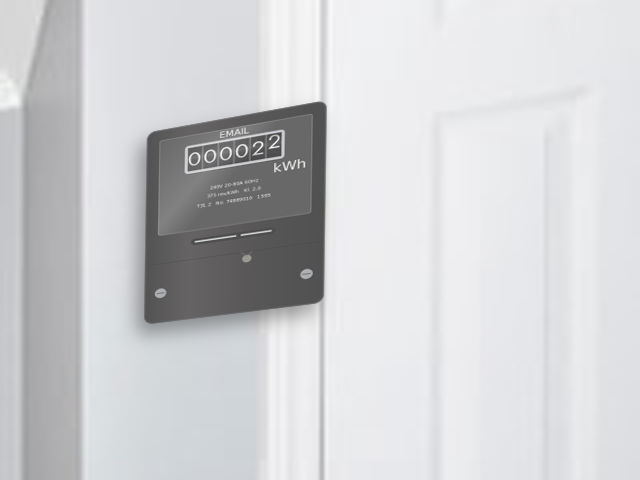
22 kWh
